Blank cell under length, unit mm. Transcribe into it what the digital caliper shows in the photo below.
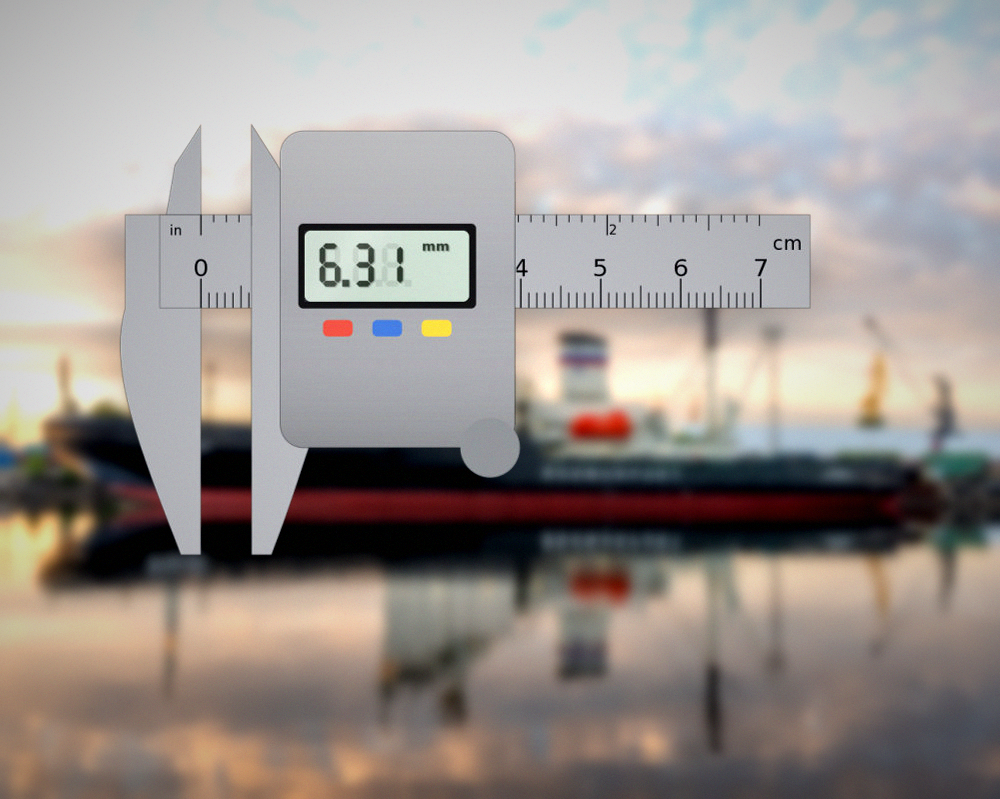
6.31 mm
